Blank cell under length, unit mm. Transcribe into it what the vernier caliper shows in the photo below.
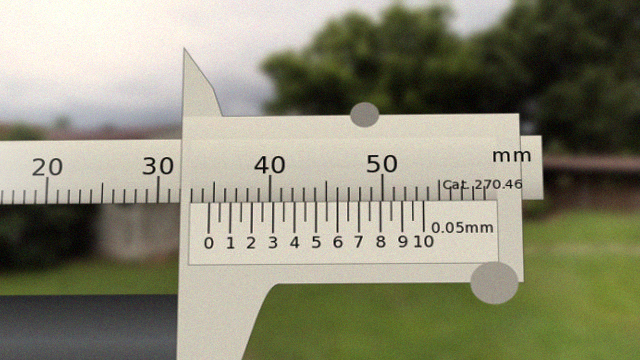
34.6 mm
